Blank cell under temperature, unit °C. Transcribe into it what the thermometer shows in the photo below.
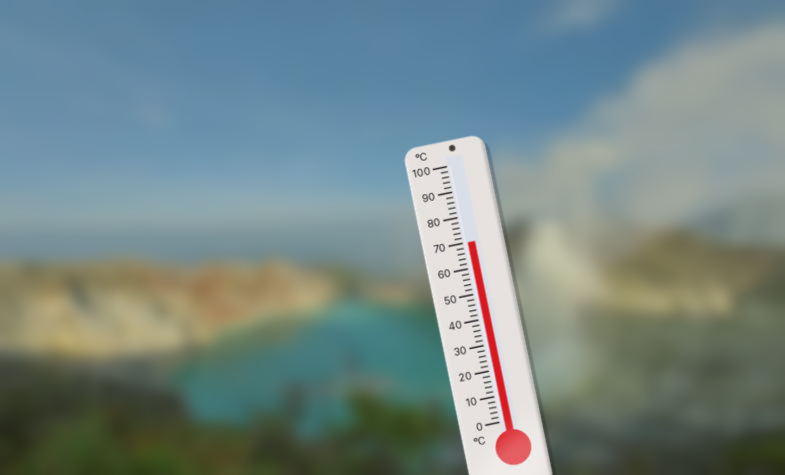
70 °C
